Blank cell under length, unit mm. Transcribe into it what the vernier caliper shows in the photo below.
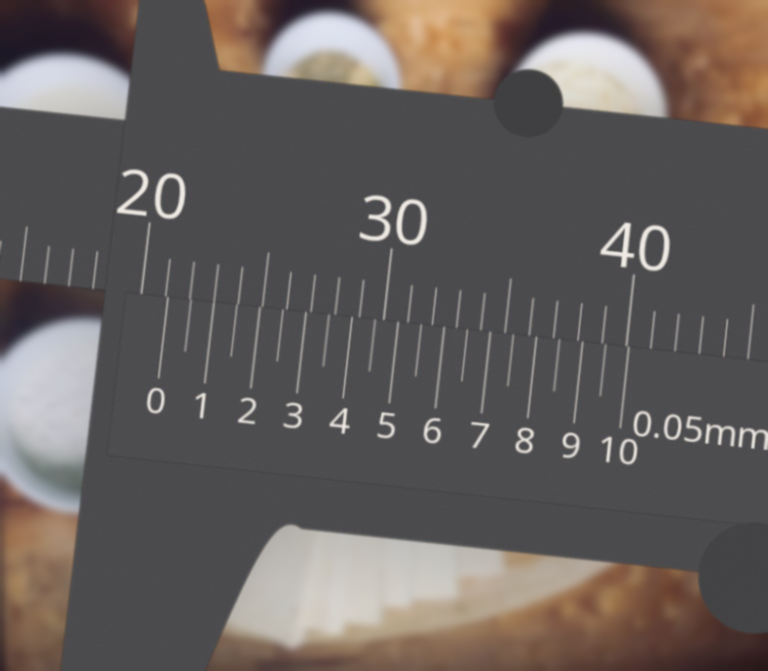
21.1 mm
